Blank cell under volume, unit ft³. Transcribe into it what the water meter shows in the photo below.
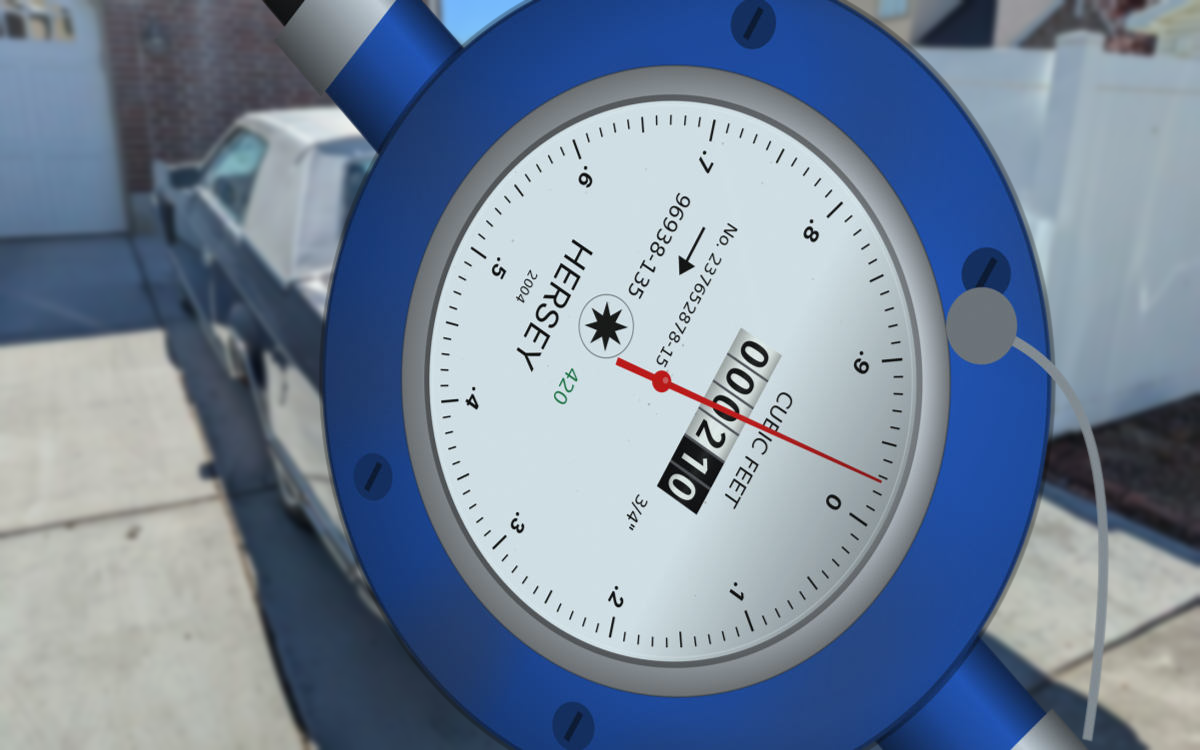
209.97 ft³
